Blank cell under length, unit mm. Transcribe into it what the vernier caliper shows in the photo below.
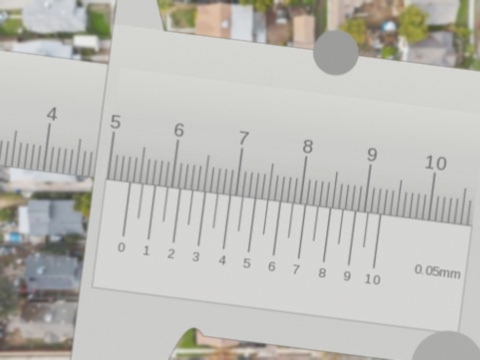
53.5 mm
